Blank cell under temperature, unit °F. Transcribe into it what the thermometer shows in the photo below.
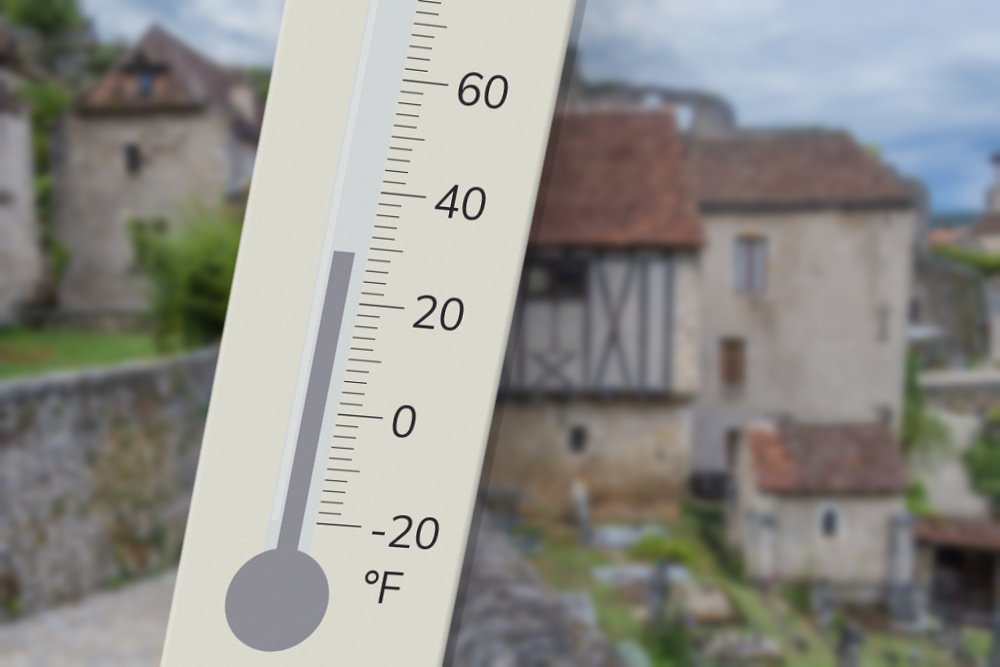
29 °F
